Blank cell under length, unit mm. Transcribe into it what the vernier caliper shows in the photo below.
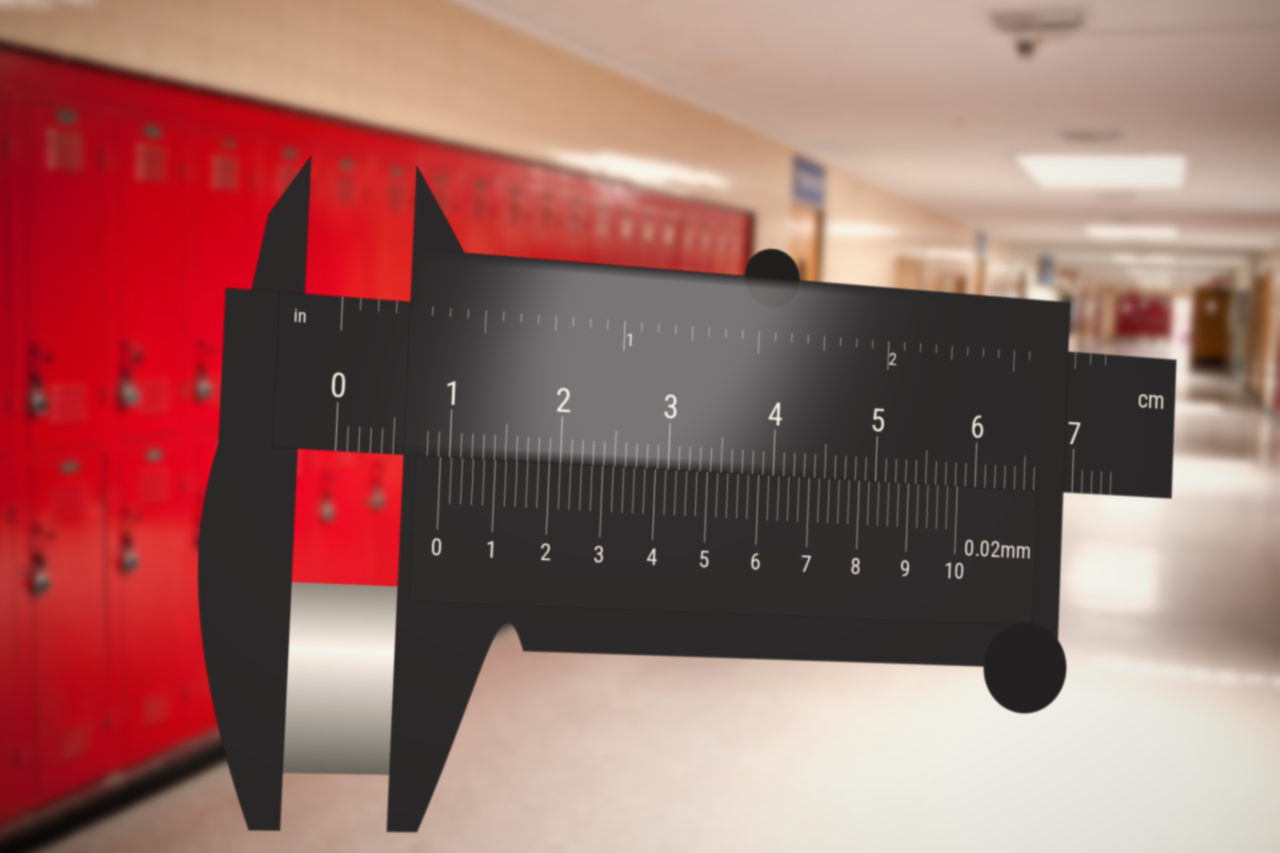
9.2 mm
